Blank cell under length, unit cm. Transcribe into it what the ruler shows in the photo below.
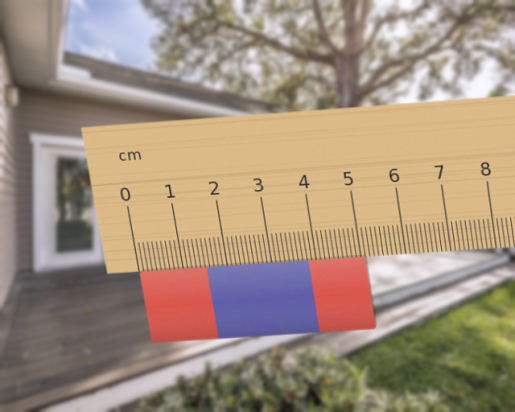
5.1 cm
